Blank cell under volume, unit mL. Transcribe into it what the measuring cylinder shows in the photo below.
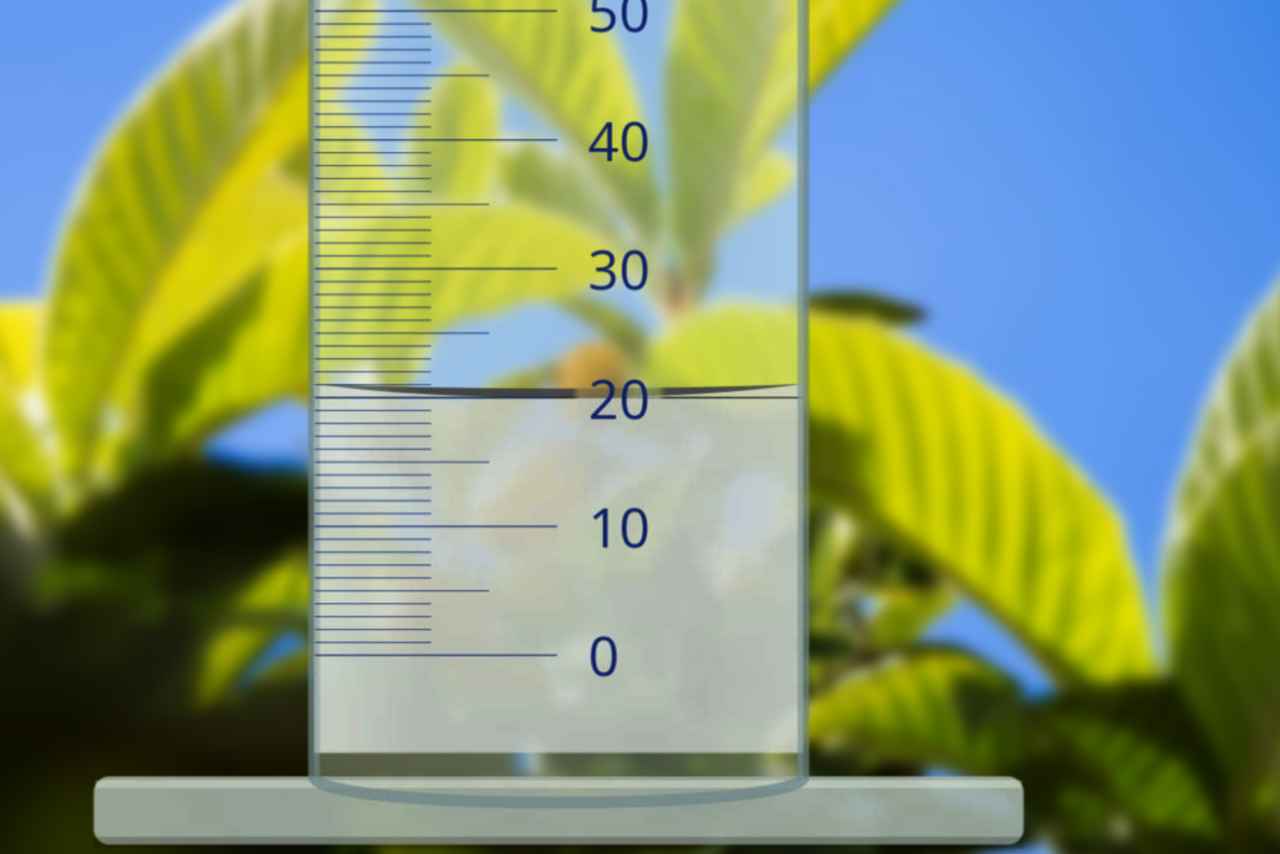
20 mL
